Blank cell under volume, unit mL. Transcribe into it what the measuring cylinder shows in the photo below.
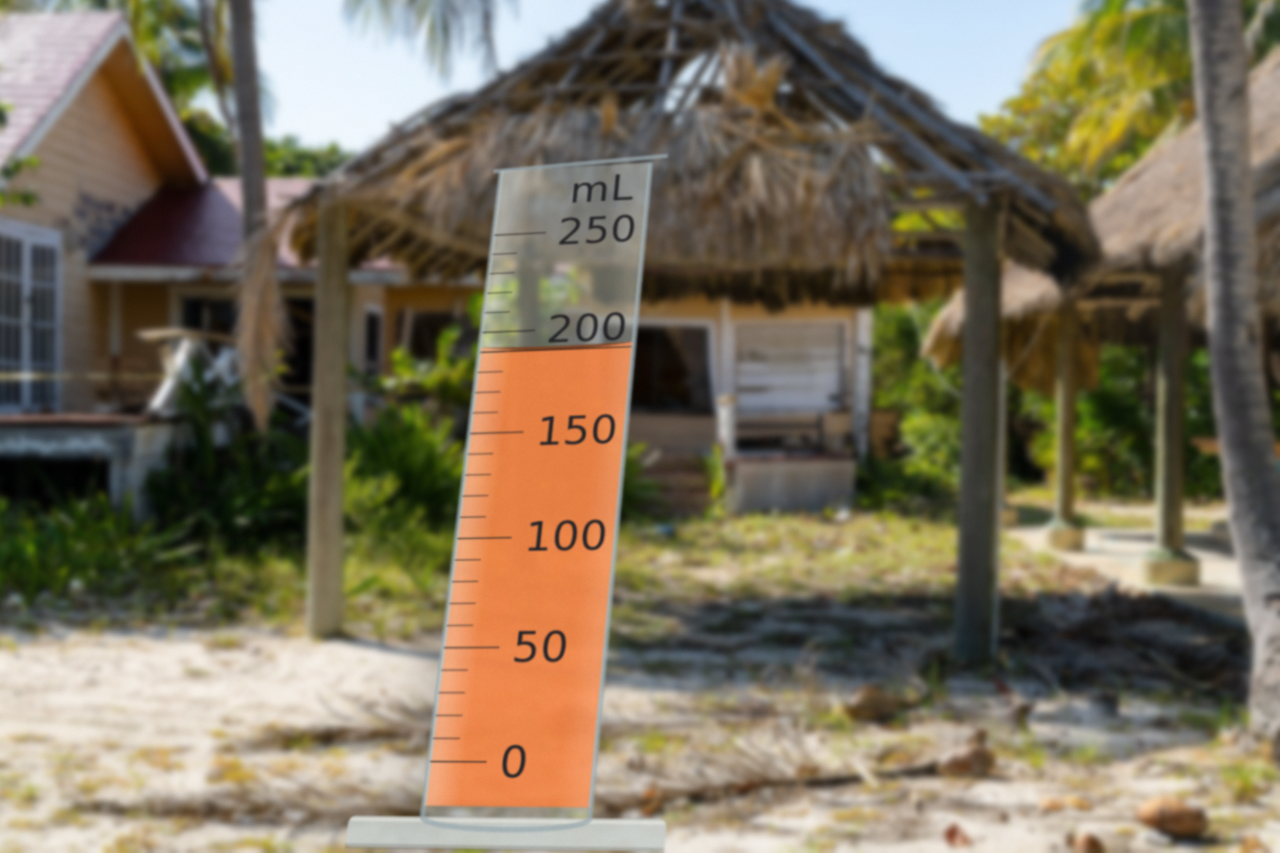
190 mL
